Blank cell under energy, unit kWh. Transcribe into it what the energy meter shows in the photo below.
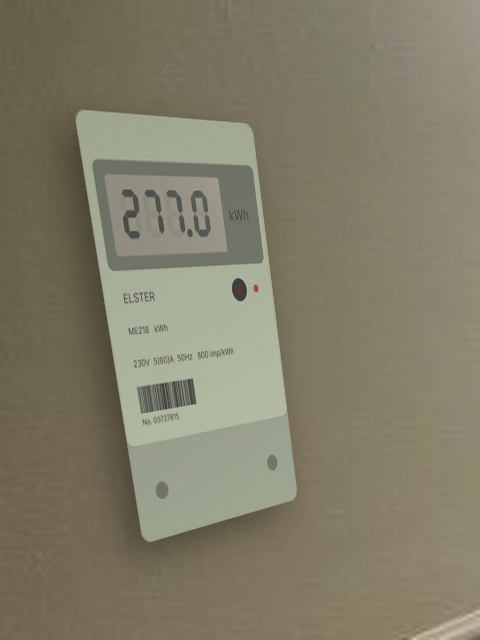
277.0 kWh
